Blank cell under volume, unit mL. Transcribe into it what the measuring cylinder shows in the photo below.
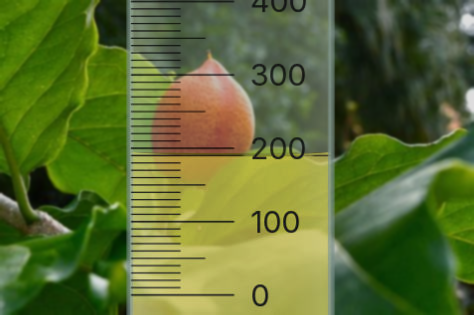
190 mL
